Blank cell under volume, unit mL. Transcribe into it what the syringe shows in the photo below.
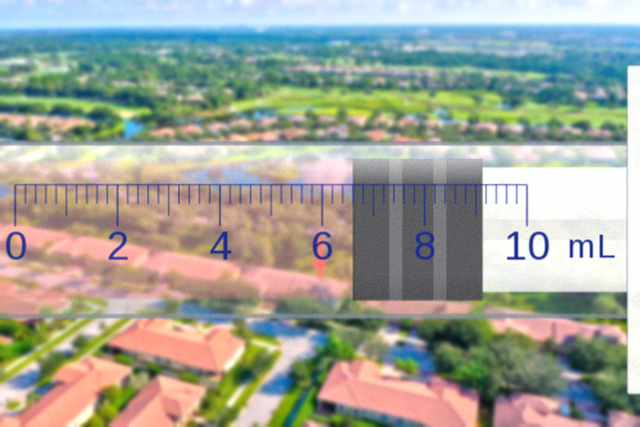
6.6 mL
